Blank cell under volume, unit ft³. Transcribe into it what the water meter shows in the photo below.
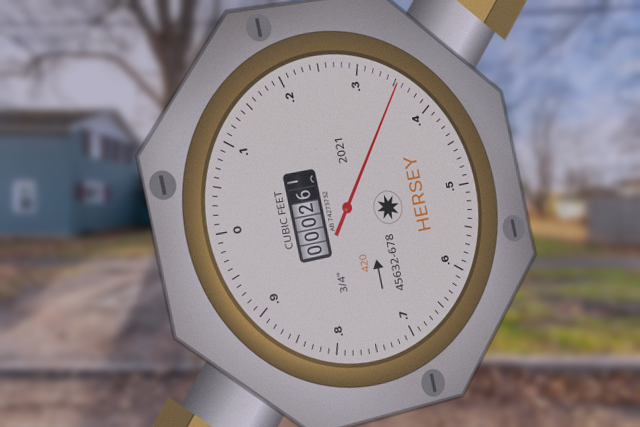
261.35 ft³
